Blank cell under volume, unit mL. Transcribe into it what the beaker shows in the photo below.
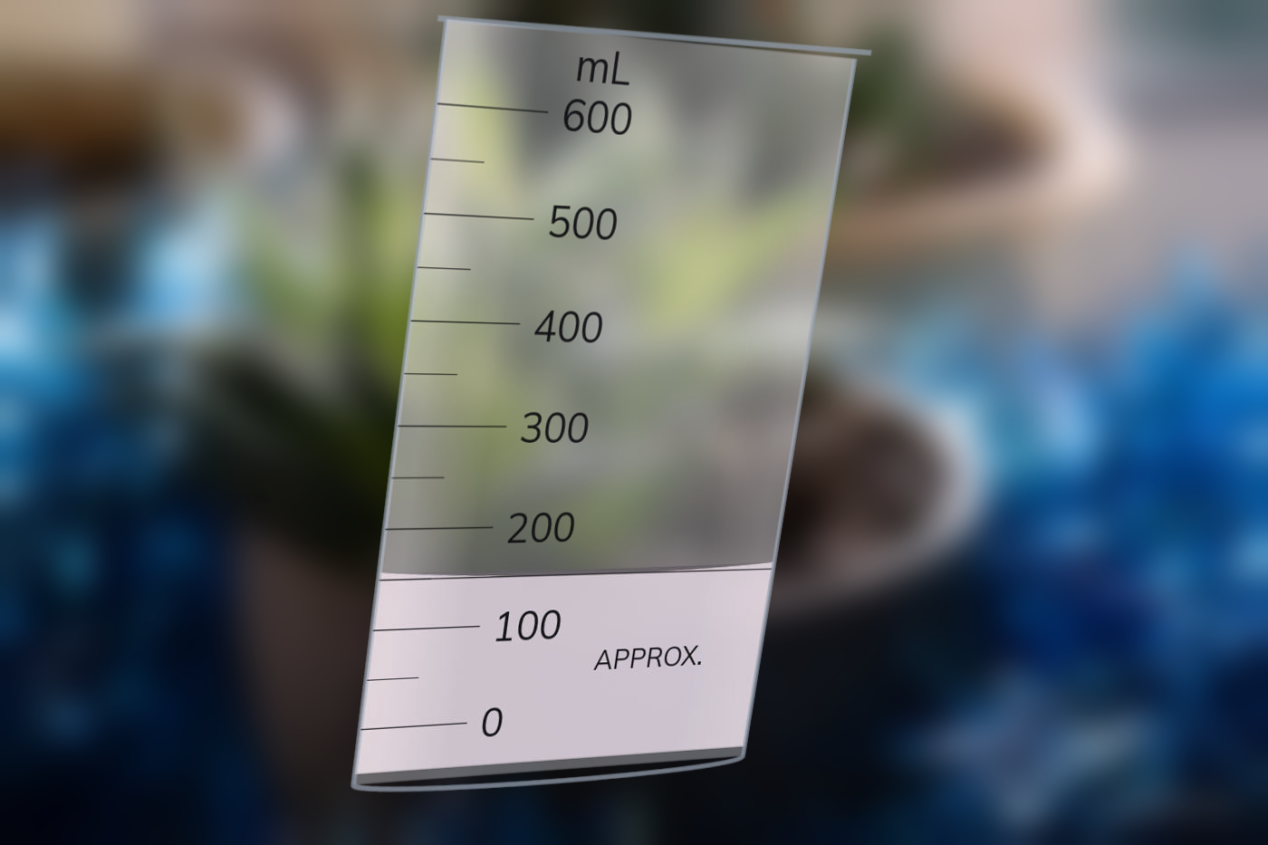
150 mL
